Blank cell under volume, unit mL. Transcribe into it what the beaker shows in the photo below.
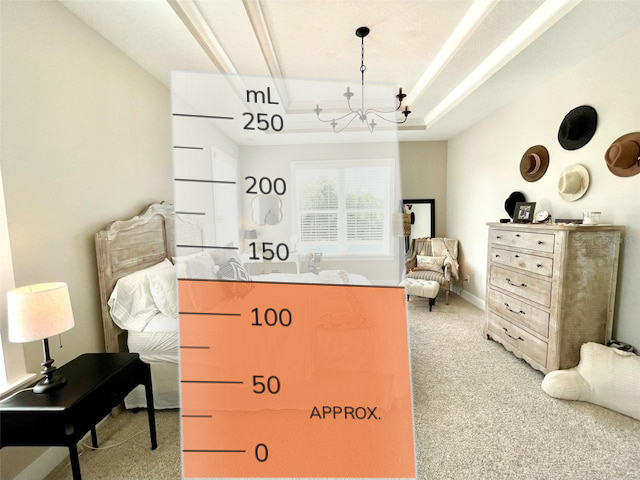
125 mL
